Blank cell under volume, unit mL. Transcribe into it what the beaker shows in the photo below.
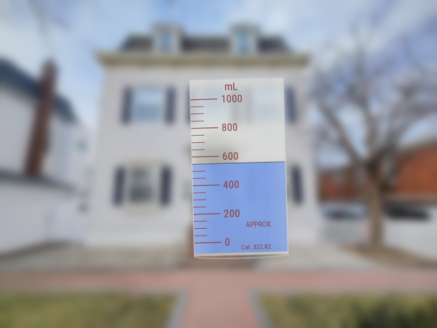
550 mL
